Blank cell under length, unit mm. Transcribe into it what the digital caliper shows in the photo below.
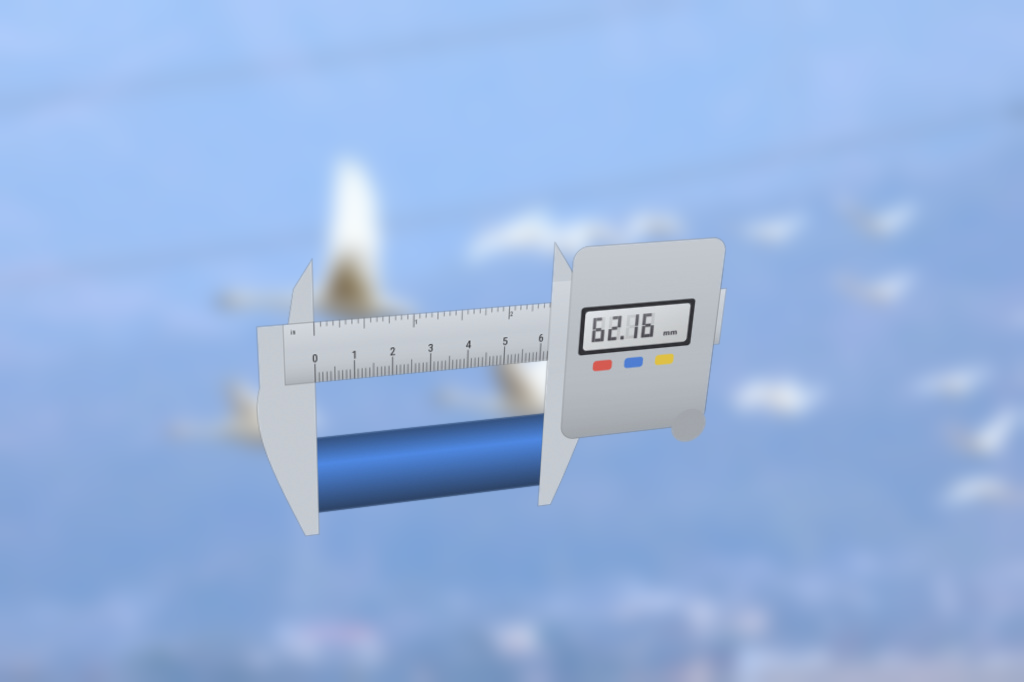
62.16 mm
